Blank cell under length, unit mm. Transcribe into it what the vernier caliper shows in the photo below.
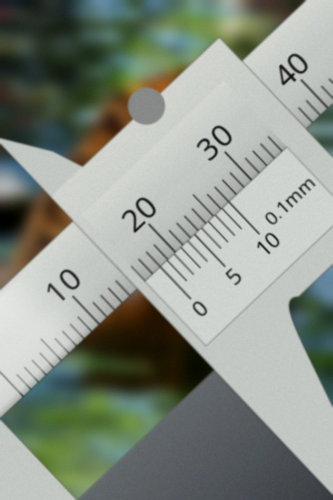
18.0 mm
